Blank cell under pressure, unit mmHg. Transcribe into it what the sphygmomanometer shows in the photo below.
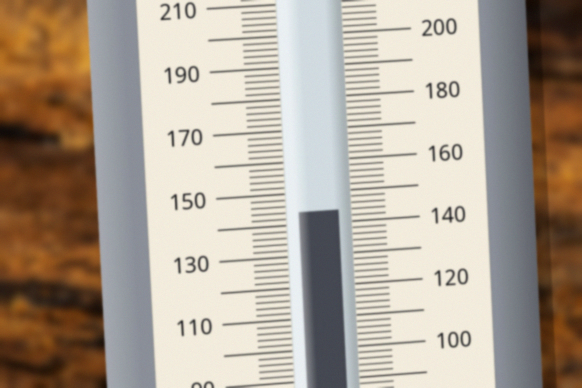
144 mmHg
